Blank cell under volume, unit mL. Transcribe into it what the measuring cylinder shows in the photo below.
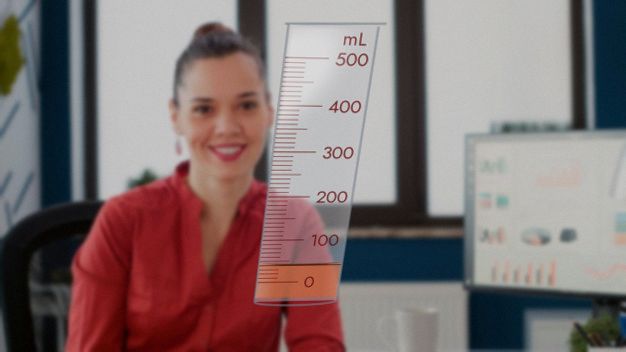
40 mL
